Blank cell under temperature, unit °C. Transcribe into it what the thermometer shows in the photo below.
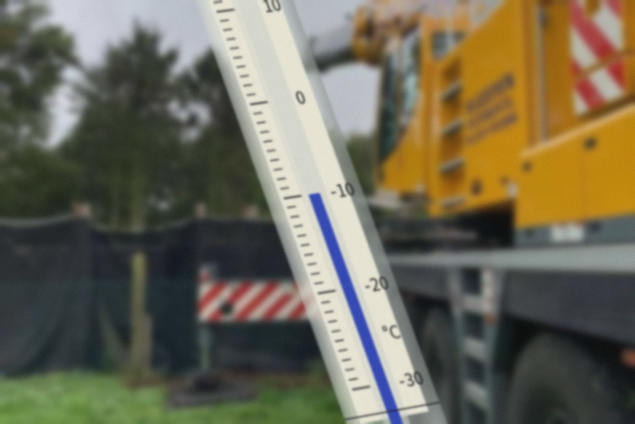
-10 °C
